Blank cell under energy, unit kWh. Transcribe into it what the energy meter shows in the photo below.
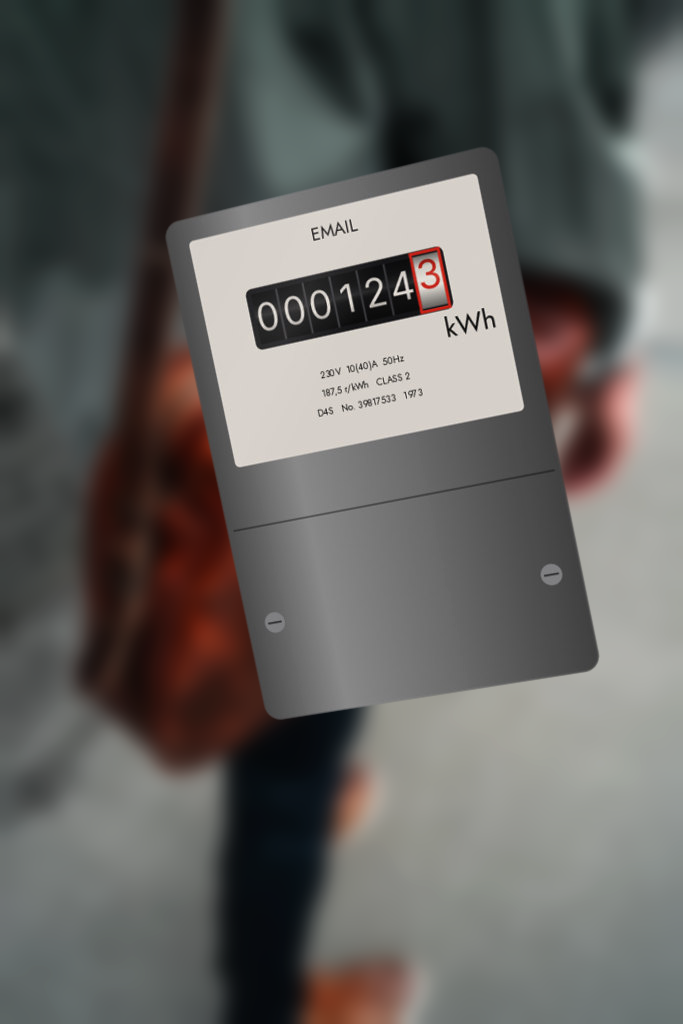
124.3 kWh
